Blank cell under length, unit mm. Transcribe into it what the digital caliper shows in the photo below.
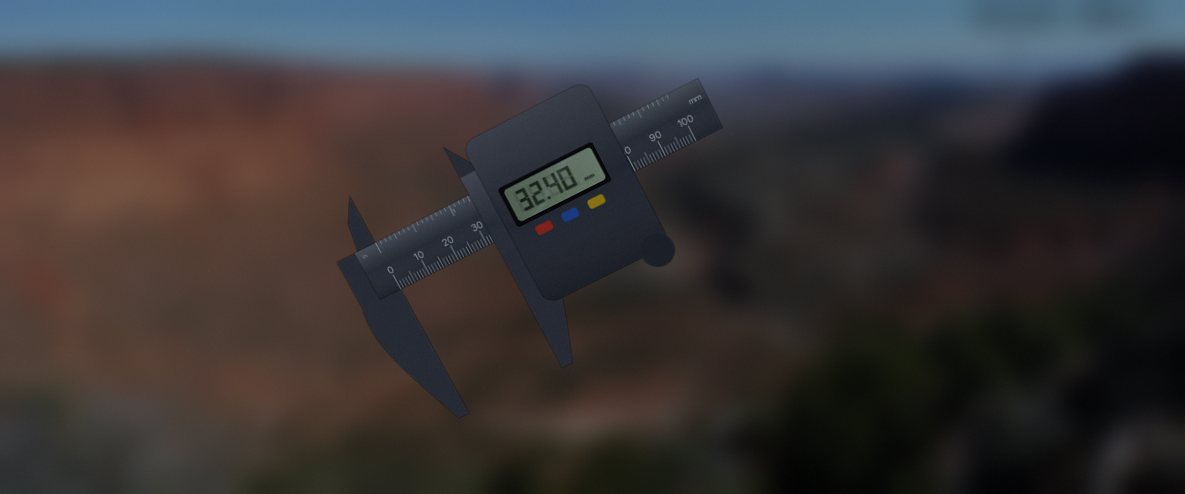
32.40 mm
